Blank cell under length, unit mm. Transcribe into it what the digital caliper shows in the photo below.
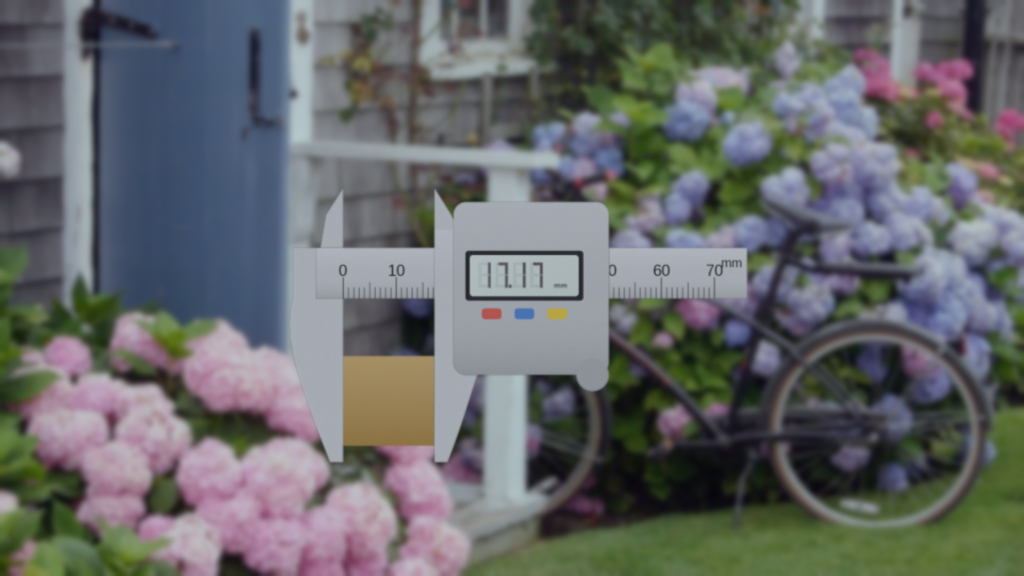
17.17 mm
